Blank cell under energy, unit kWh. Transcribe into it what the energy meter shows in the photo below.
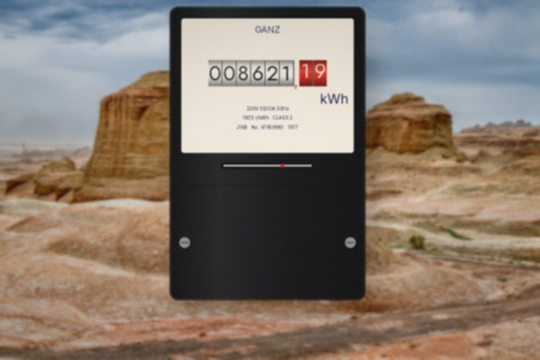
8621.19 kWh
